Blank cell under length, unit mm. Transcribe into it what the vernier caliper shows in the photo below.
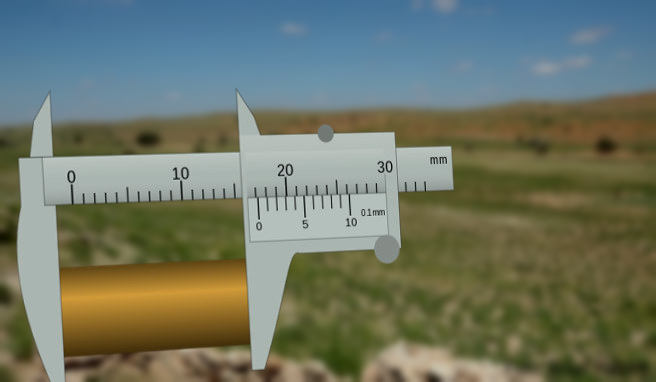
17.2 mm
